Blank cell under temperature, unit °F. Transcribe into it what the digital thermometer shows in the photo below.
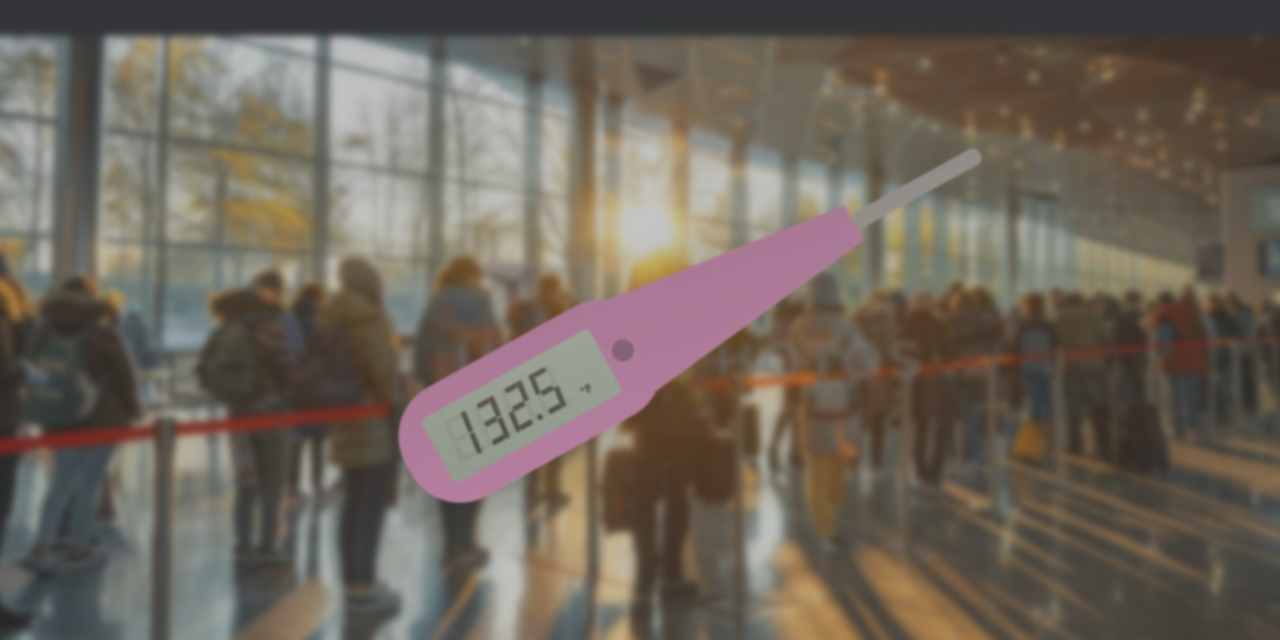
132.5 °F
